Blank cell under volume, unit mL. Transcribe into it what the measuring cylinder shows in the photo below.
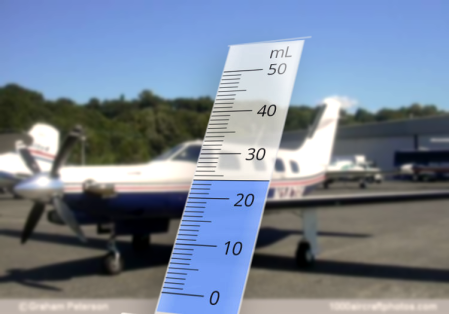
24 mL
